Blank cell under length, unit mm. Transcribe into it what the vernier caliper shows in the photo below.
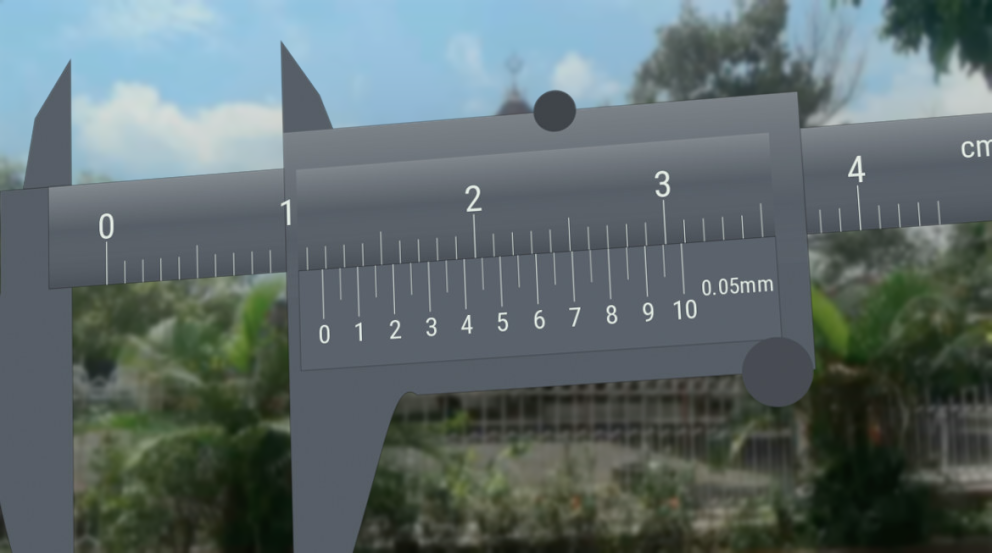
11.8 mm
